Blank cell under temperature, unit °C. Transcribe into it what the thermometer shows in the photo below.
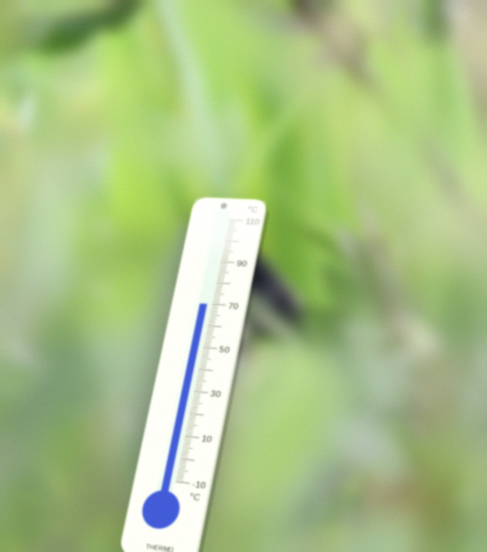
70 °C
